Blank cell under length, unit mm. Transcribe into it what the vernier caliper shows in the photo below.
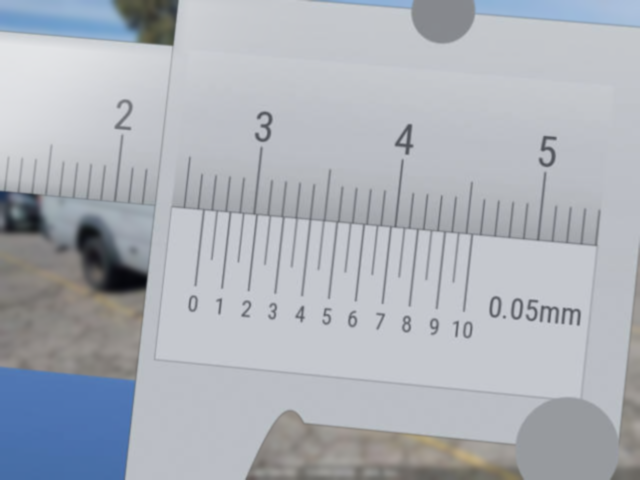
26.4 mm
